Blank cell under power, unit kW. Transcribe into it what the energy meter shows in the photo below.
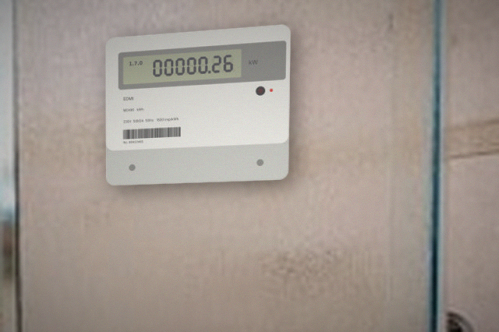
0.26 kW
